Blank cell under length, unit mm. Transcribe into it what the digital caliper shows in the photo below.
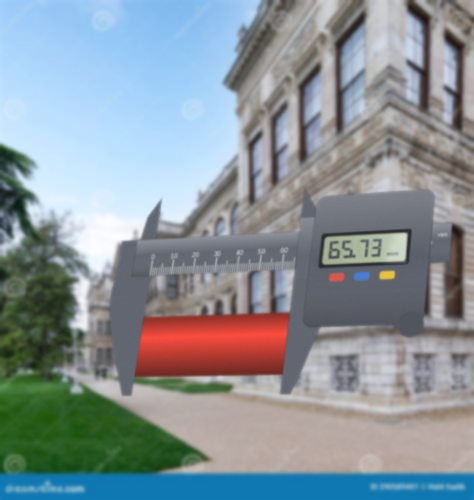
65.73 mm
